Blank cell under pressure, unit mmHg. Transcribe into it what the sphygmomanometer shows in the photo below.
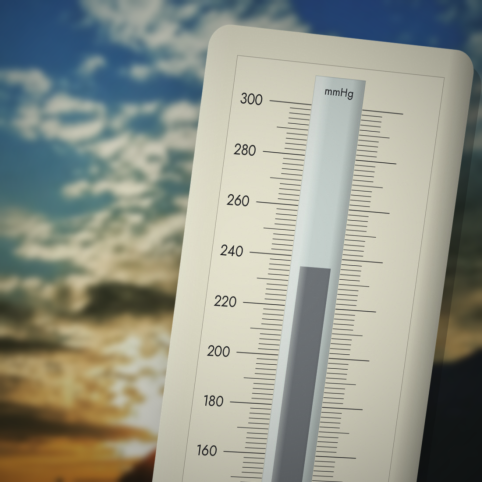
236 mmHg
